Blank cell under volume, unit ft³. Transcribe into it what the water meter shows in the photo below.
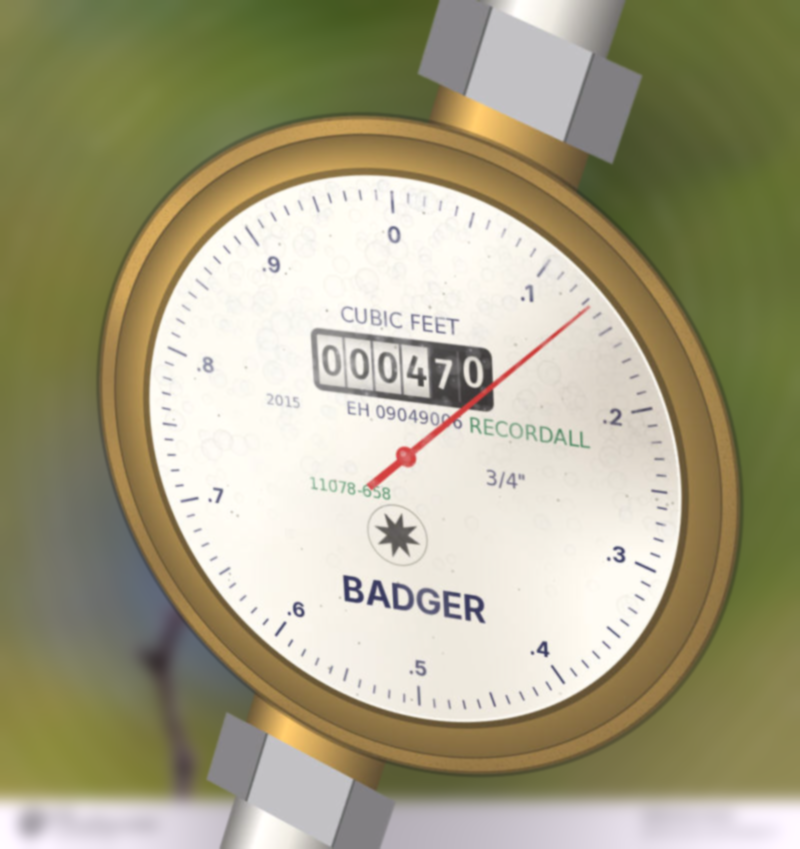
470.13 ft³
